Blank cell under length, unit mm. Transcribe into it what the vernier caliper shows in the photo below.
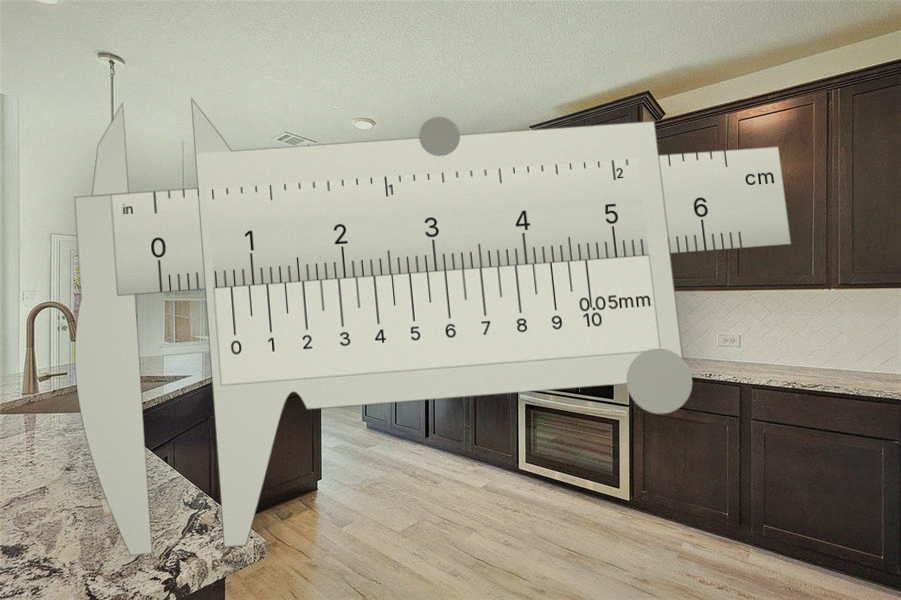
7.6 mm
